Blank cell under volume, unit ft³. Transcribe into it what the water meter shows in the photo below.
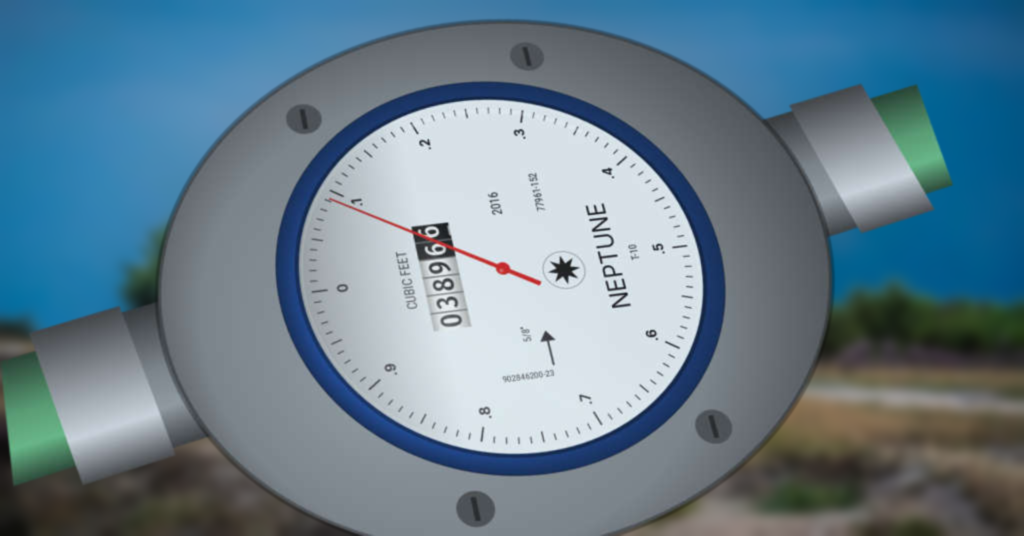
38966.09 ft³
